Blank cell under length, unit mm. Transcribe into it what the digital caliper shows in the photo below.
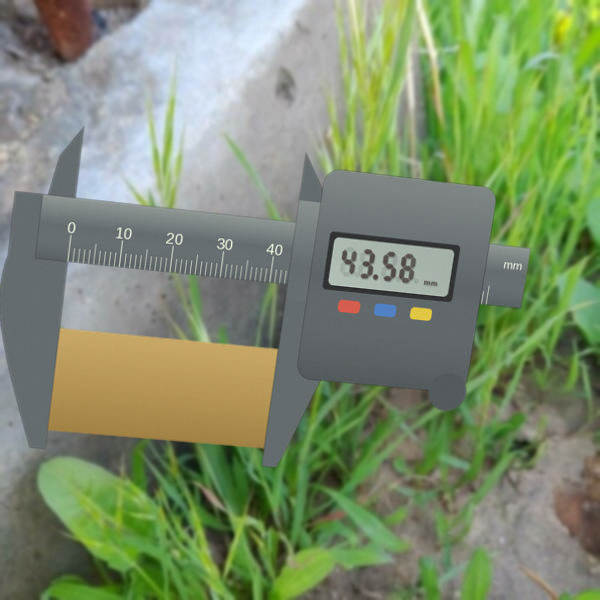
43.58 mm
